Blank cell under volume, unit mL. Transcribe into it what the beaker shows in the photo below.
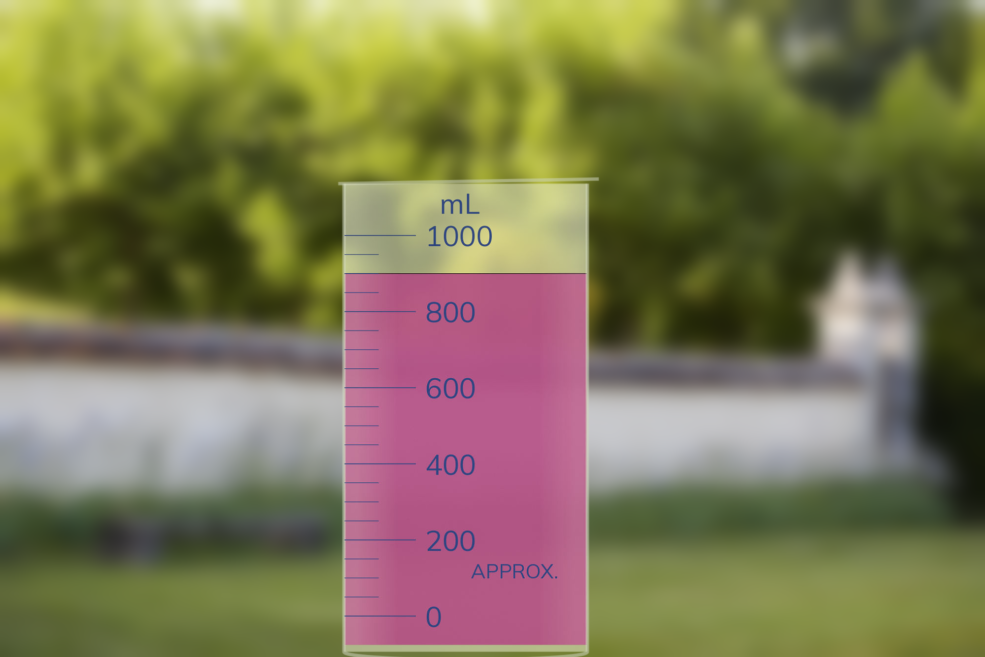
900 mL
